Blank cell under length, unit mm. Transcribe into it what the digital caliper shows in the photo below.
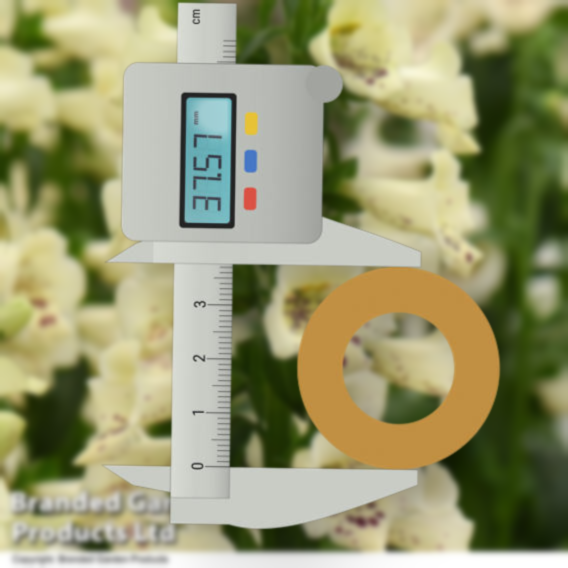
37.57 mm
